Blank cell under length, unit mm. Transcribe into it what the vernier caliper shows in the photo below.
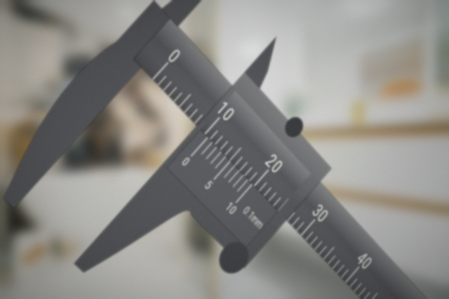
10.6 mm
